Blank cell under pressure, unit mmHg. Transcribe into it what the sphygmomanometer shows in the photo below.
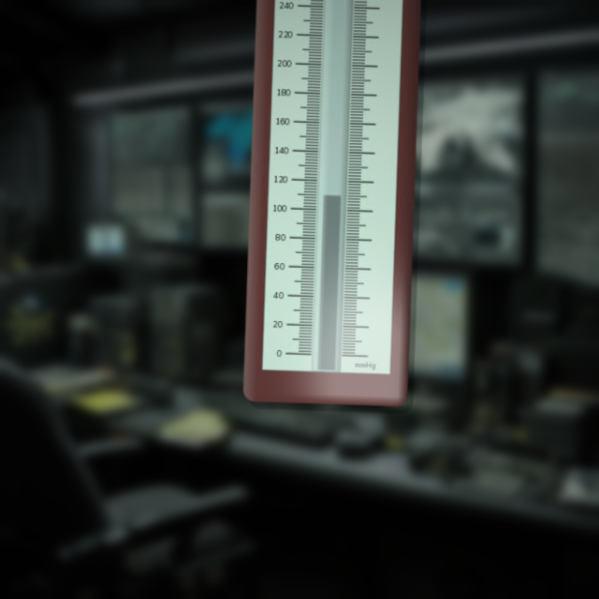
110 mmHg
